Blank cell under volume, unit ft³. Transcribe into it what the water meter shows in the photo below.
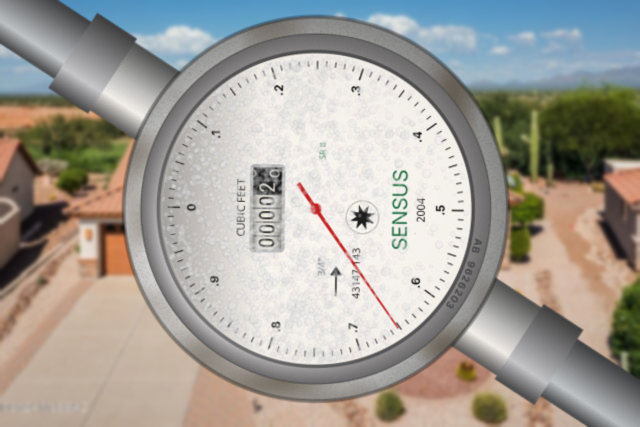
28.65 ft³
